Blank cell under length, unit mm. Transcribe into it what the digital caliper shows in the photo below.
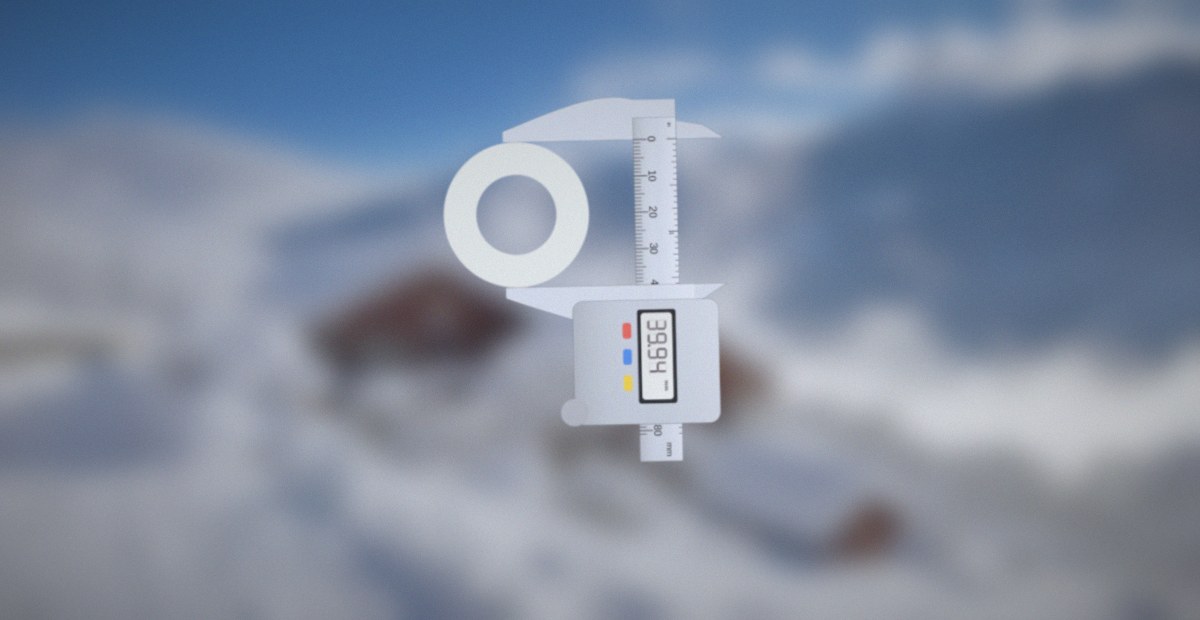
39.94 mm
